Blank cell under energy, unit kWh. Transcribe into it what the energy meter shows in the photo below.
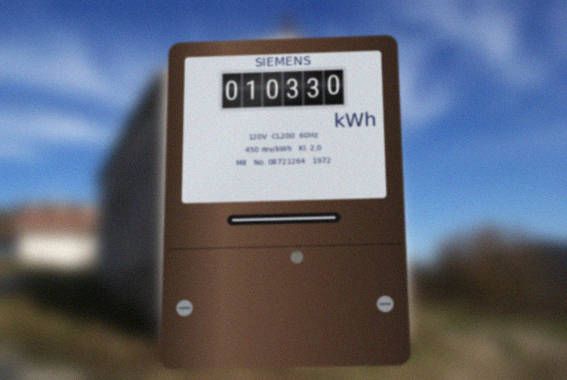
10330 kWh
